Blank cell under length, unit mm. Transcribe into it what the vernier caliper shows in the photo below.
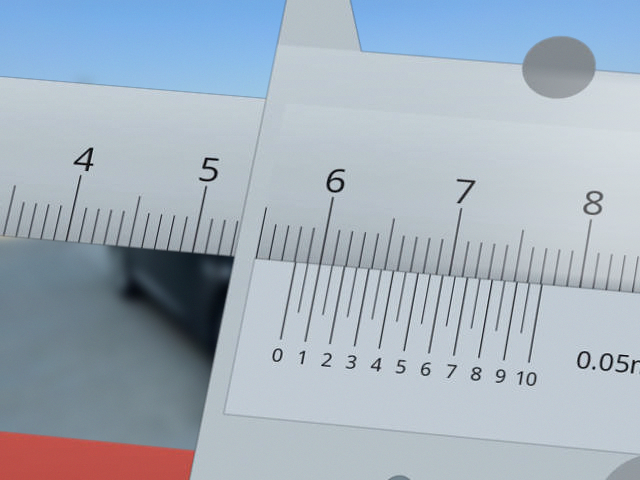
58.1 mm
